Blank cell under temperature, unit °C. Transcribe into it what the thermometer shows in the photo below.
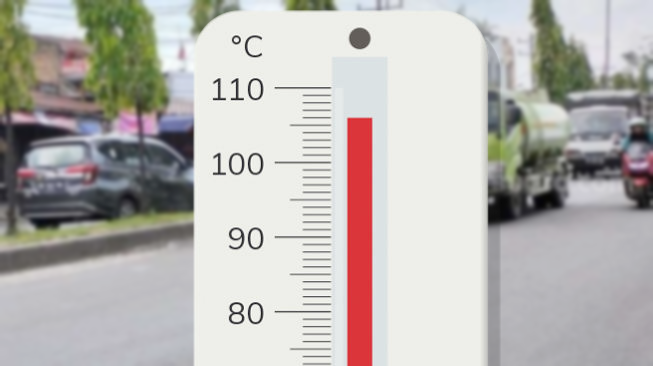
106 °C
